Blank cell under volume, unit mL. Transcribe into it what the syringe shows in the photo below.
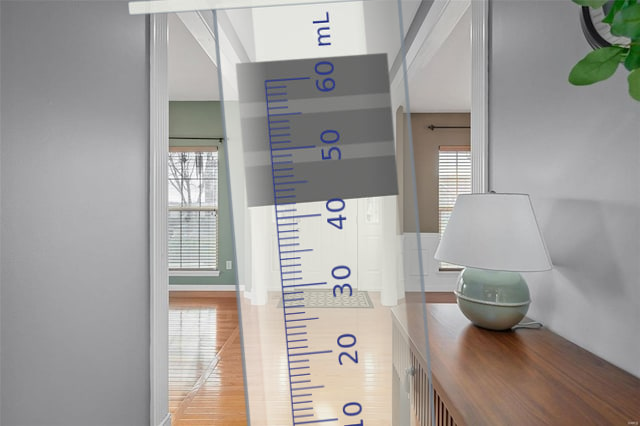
42 mL
